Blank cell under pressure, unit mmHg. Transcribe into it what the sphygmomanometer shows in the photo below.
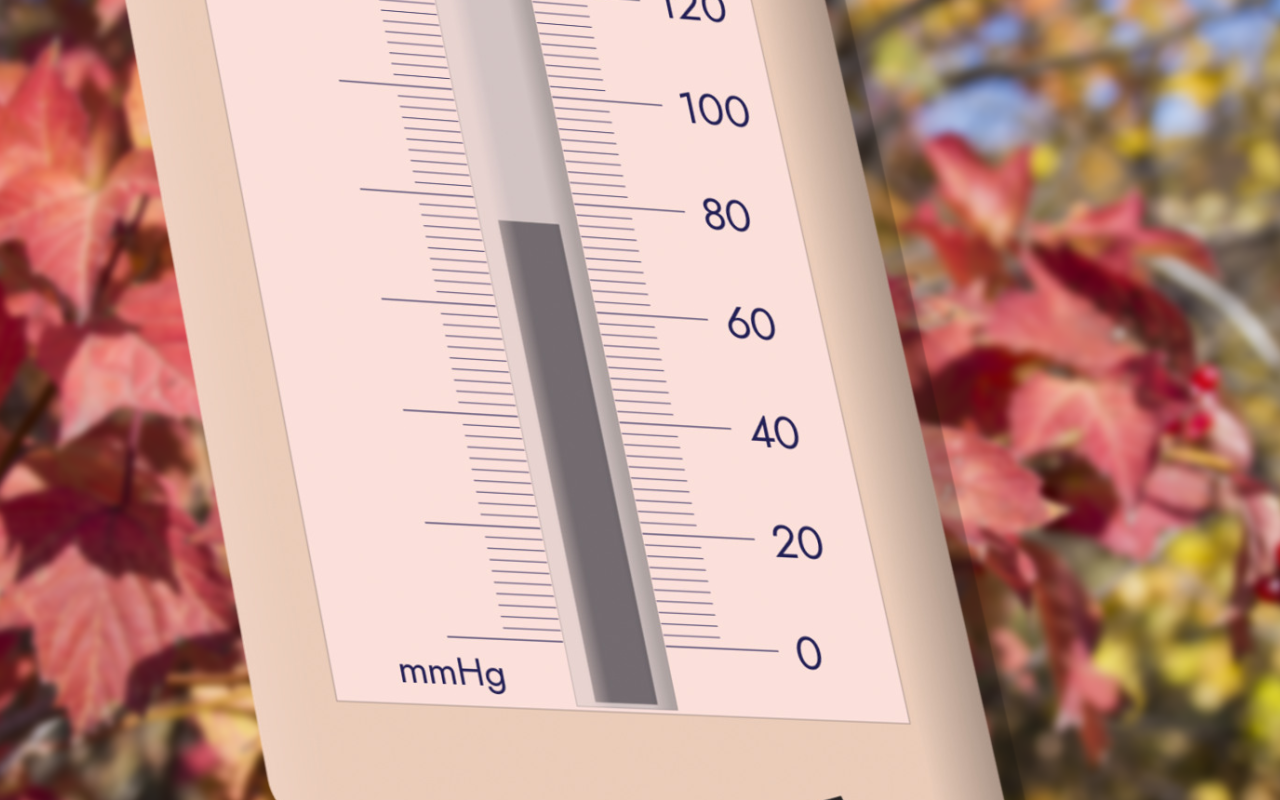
76 mmHg
